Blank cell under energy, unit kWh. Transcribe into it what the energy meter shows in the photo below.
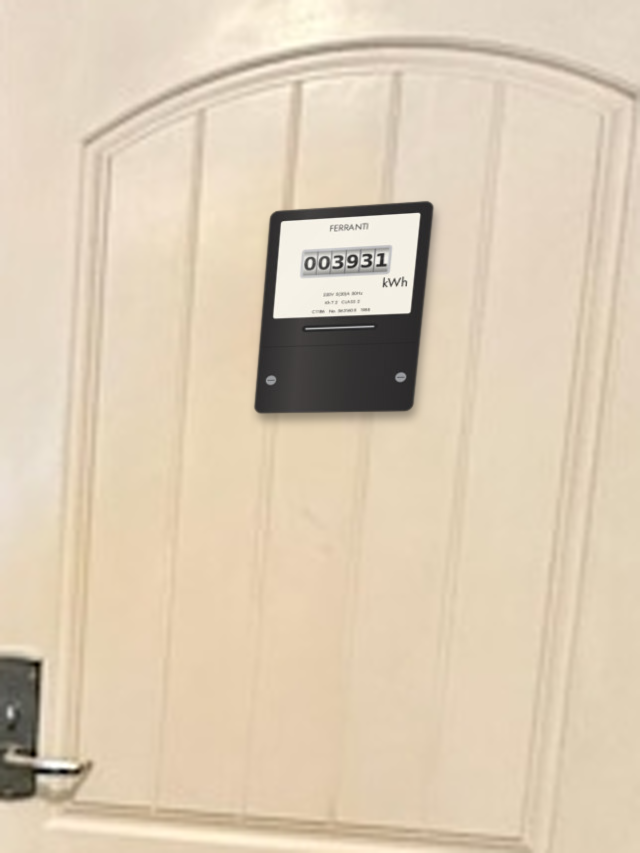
3931 kWh
